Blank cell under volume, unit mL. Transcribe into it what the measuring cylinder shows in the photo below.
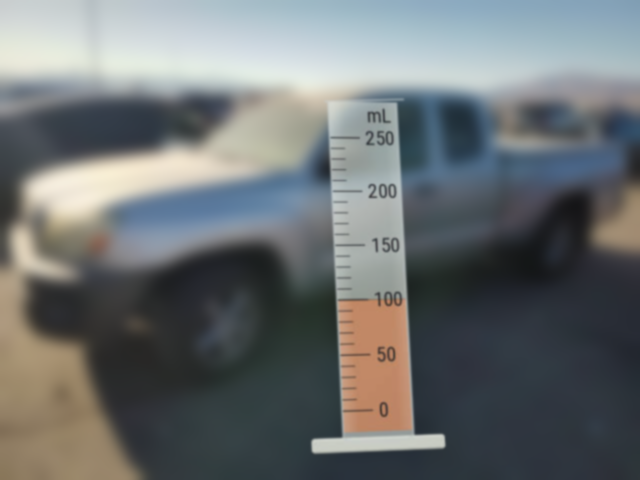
100 mL
